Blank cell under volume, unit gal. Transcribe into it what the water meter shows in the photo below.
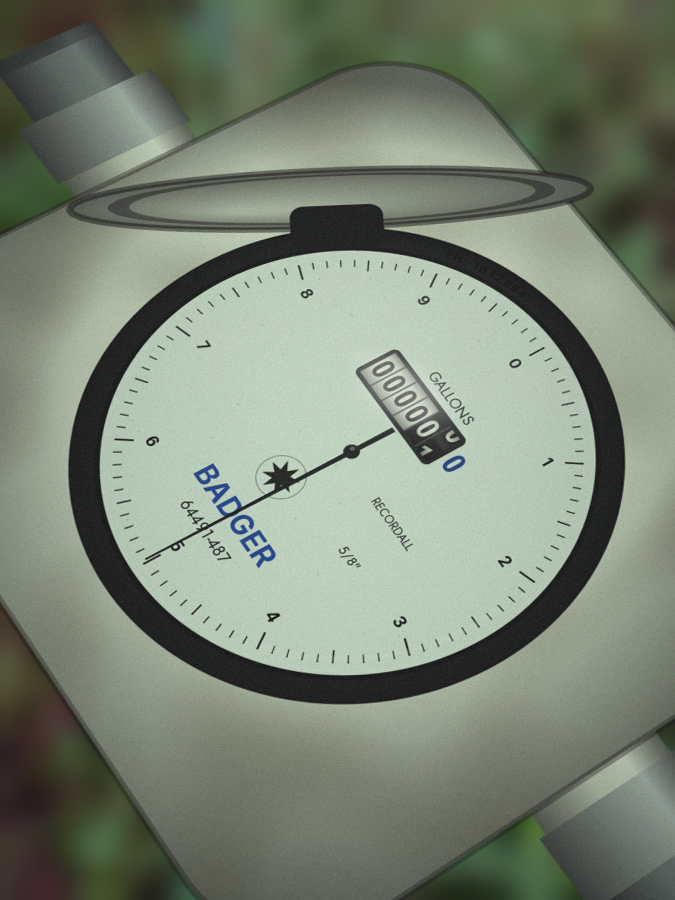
5.0 gal
